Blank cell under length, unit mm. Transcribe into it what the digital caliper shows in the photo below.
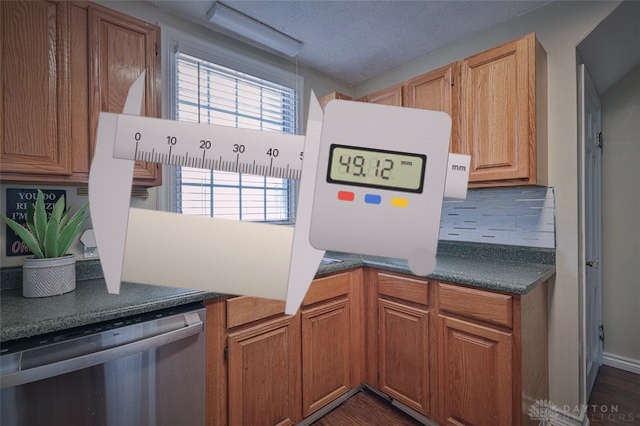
49.12 mm
